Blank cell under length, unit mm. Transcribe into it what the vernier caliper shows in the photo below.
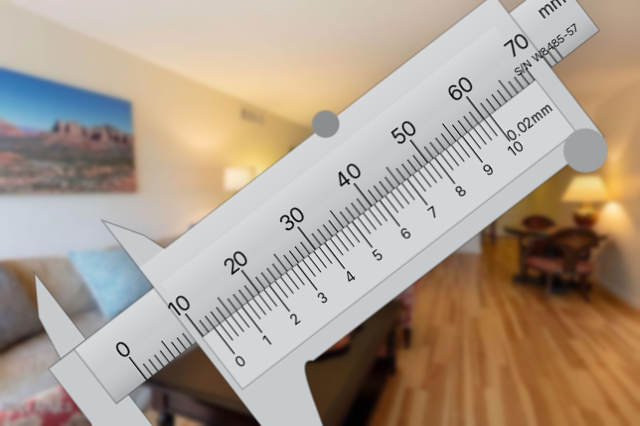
12.0 mm
